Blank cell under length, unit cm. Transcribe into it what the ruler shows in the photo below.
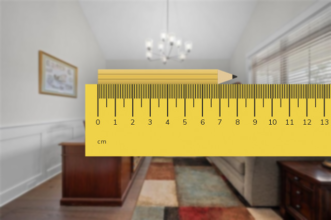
8 cm
